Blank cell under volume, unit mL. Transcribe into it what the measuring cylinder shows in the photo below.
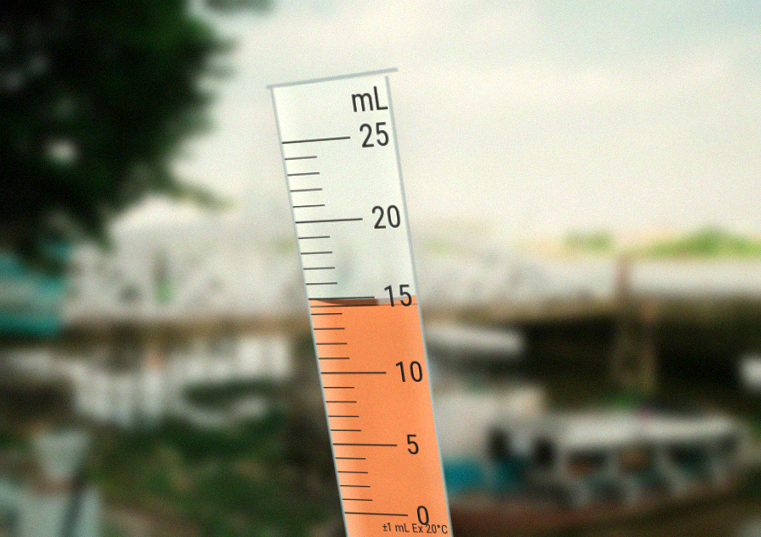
14.5 mL
